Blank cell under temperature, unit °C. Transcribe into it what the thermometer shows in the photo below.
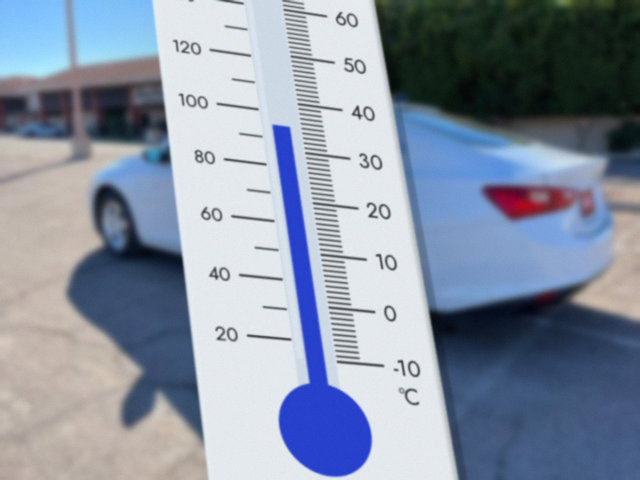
35 °C
